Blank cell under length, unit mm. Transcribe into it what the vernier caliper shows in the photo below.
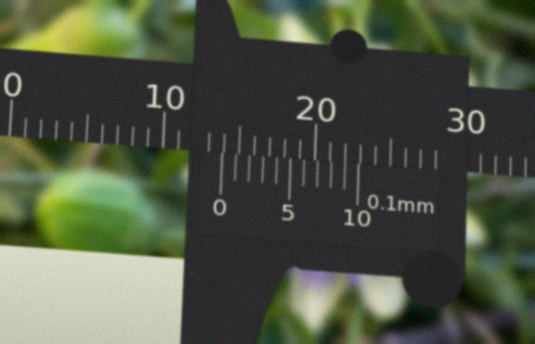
13.9 mm
